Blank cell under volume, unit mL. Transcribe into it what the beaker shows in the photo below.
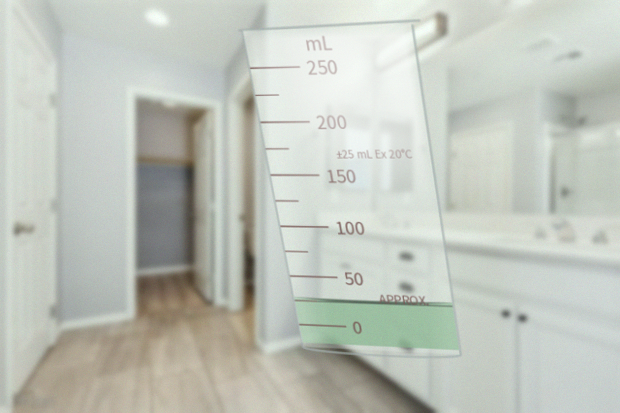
25 mL
